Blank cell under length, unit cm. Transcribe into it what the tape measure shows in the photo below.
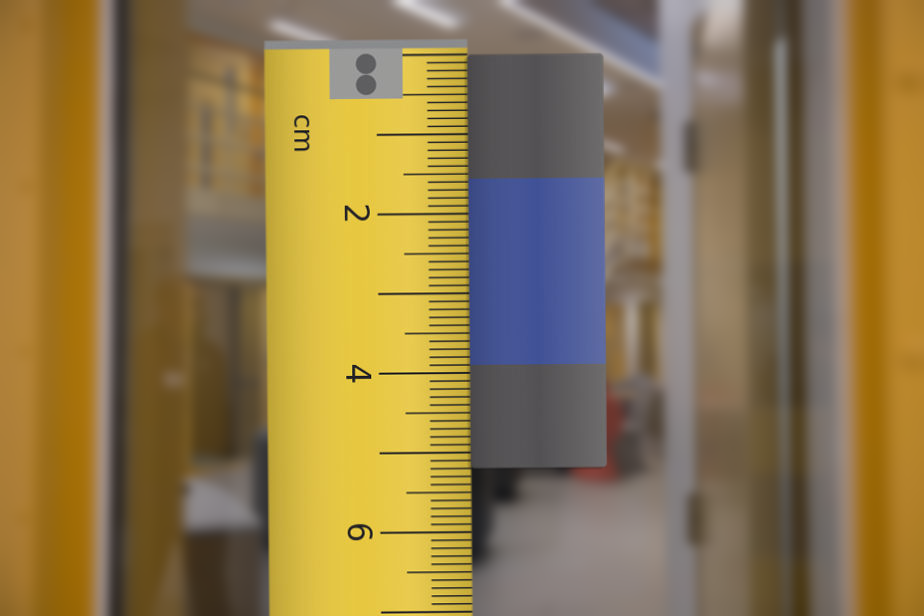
5.2 cm
